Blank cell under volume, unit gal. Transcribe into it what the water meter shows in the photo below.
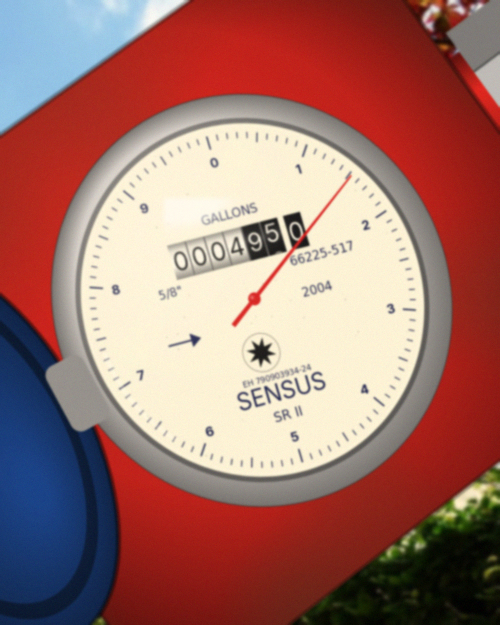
4951.5 gal
